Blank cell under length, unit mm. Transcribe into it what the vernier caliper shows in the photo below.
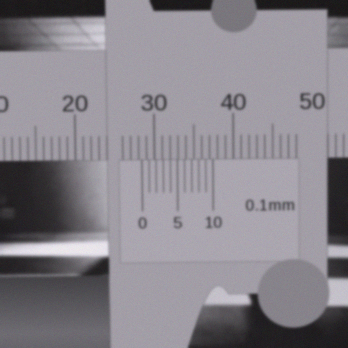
28.4 mm
